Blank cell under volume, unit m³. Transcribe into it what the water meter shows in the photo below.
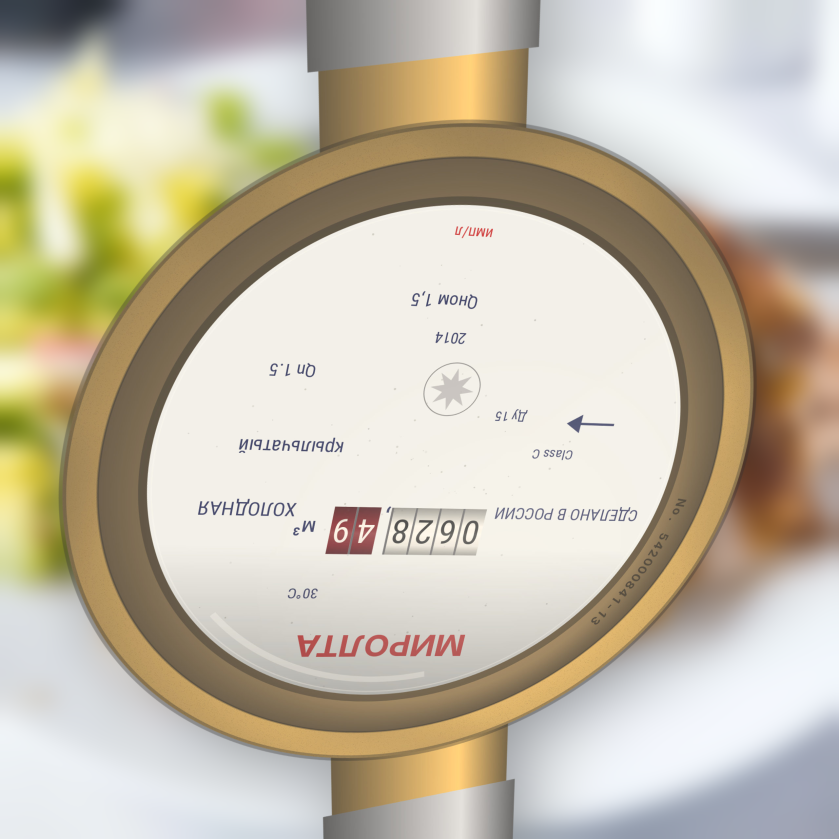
628.49 m³
